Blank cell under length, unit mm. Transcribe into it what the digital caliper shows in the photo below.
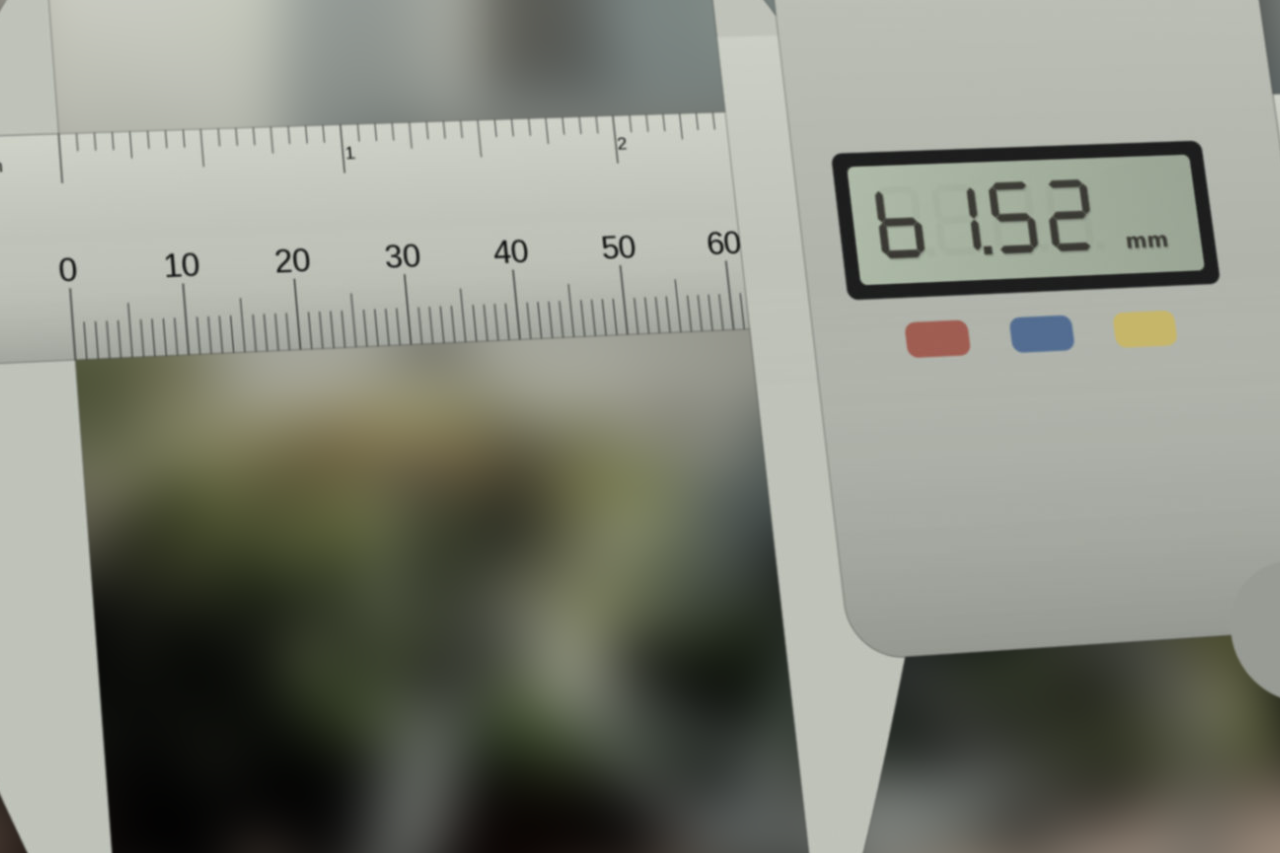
61.52 mm
